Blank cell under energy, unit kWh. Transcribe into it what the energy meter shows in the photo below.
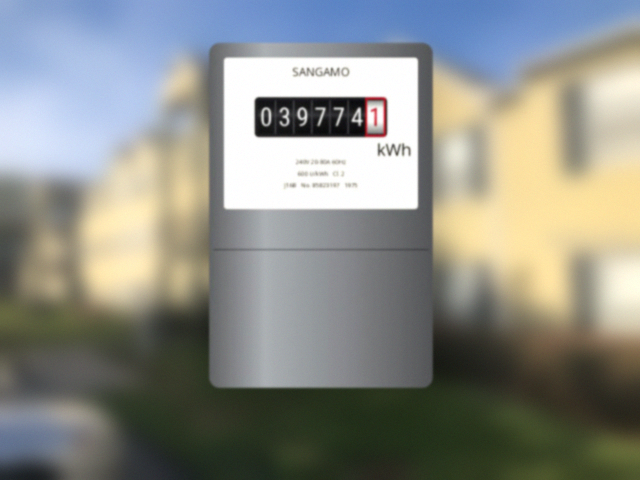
39774.1 kWh
